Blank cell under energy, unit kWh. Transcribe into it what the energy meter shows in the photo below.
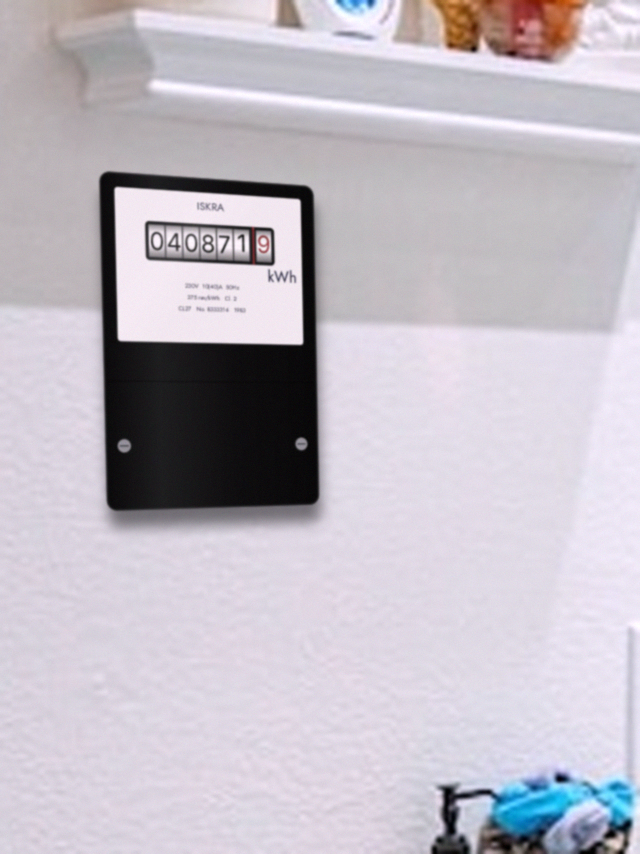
40871.9 kWh
